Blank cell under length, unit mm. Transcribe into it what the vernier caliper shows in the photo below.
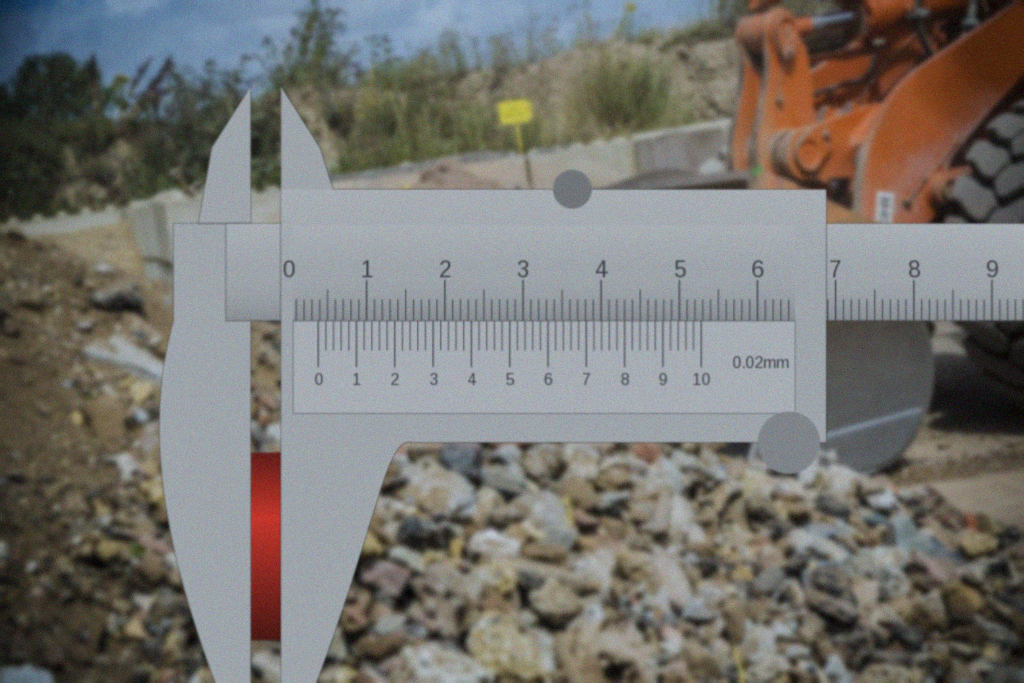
3.8 mm
